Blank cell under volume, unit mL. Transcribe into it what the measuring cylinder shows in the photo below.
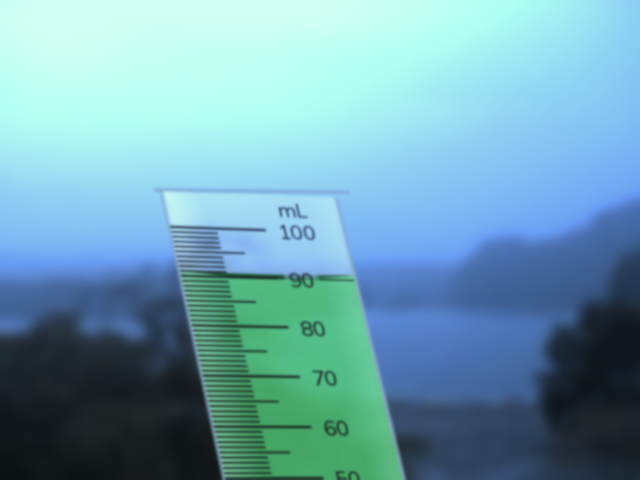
90 mL
